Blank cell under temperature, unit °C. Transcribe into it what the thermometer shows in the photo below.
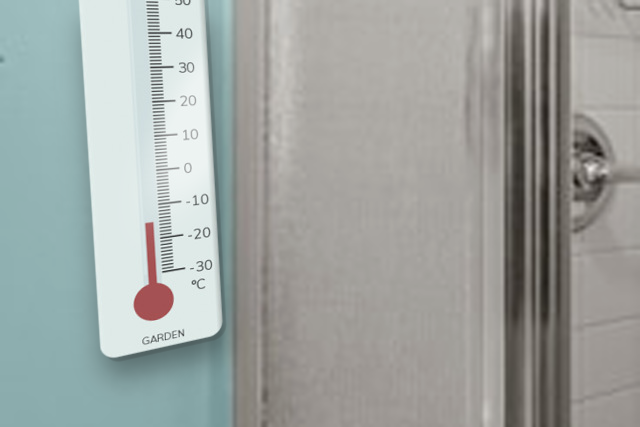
-15 °C
